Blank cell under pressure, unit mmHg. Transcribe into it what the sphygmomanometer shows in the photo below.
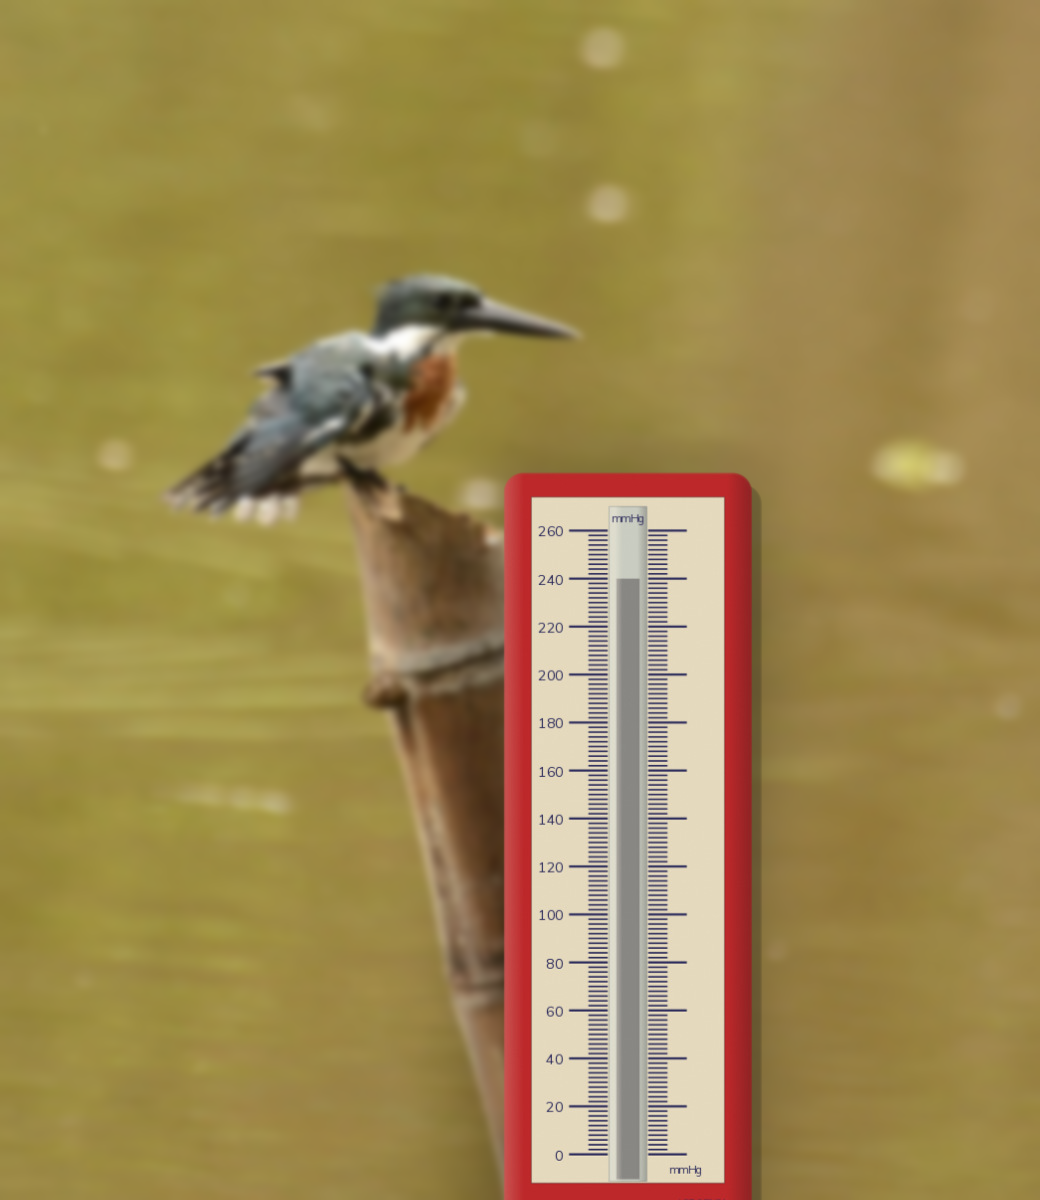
240 mmHg
